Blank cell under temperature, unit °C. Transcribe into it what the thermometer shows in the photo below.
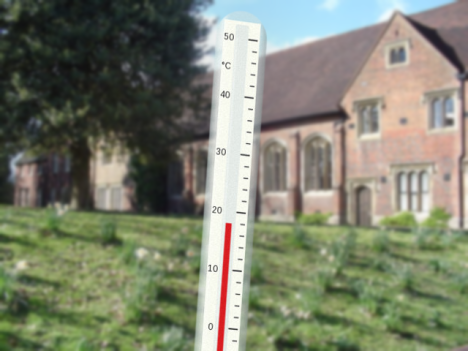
18 °C
